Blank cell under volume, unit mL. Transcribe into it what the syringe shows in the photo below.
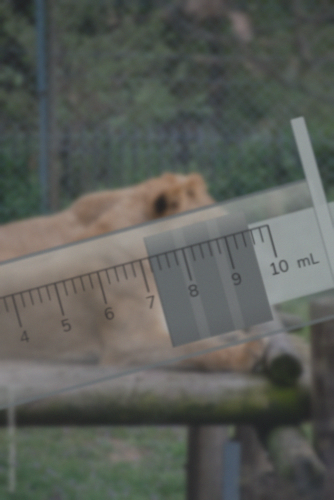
7.2 mL
